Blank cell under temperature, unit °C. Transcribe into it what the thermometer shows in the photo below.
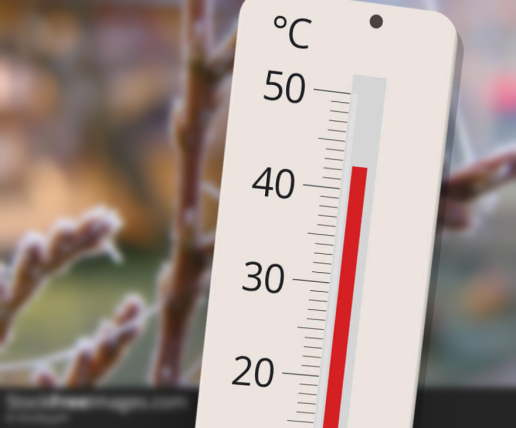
42.5 °C
